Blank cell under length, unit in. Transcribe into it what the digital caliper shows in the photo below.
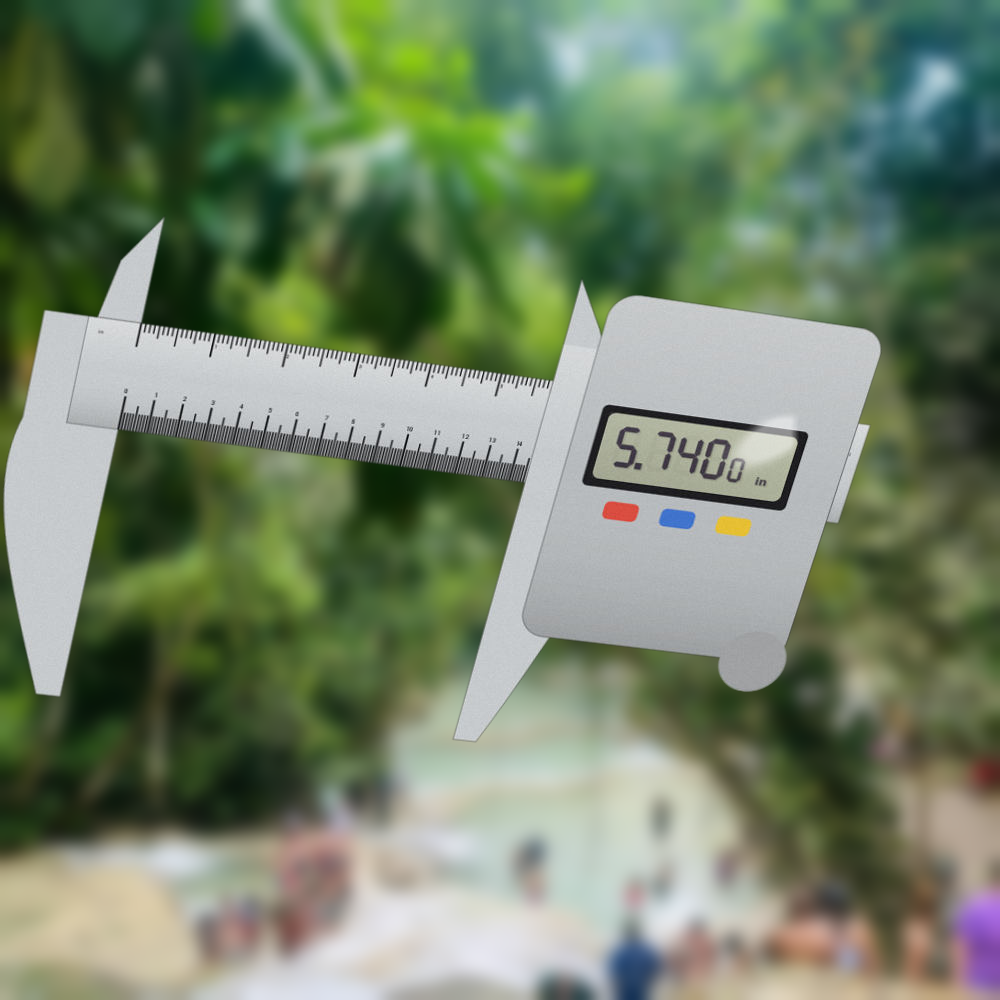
5.7400 in
